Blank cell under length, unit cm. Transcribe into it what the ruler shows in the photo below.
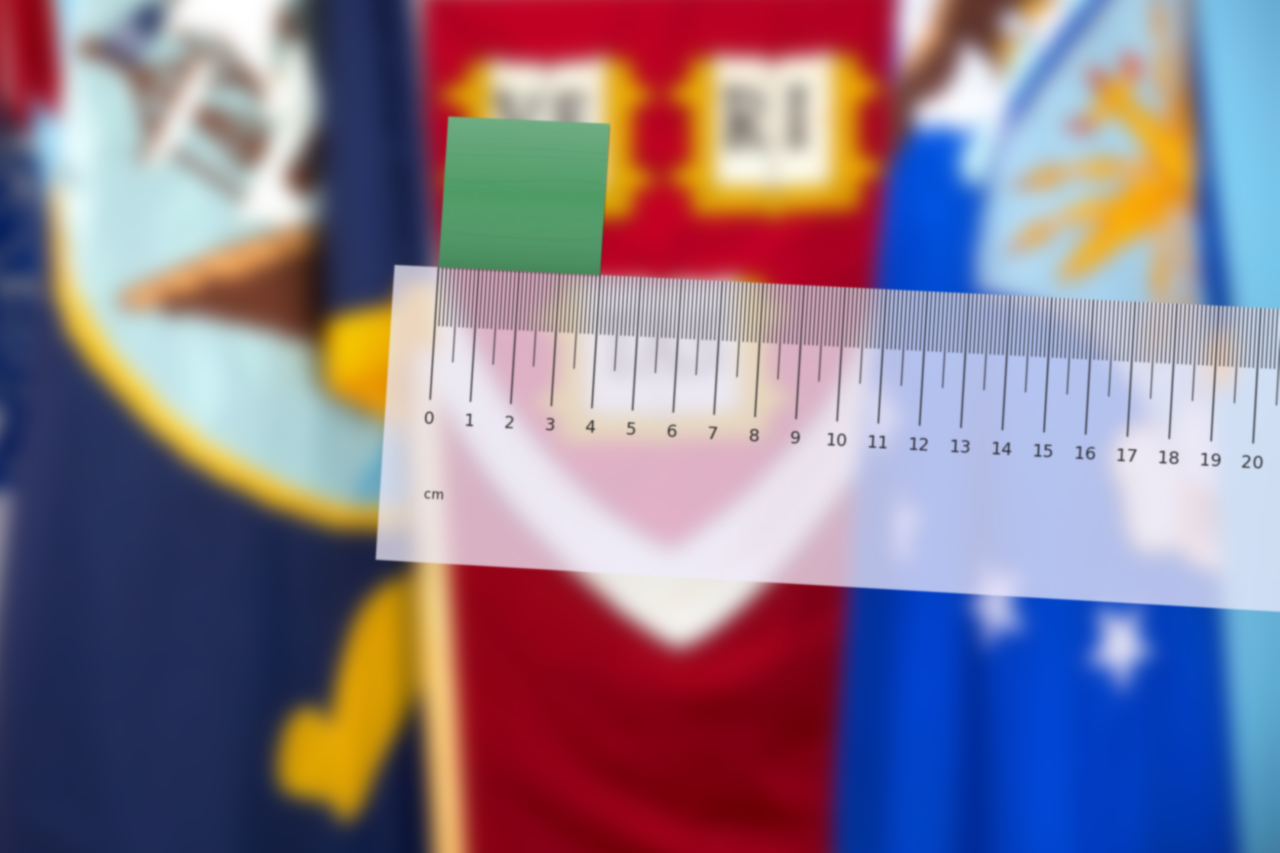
4 cm
